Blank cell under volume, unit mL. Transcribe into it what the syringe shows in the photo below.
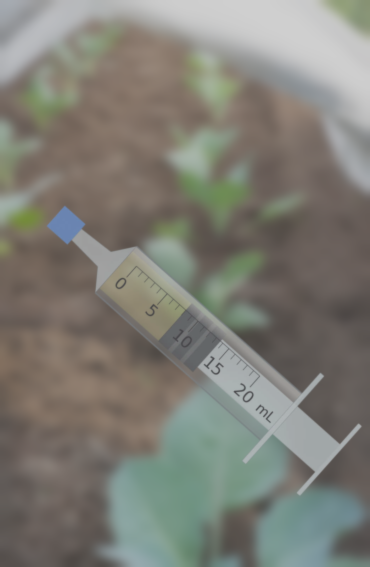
8 mL
